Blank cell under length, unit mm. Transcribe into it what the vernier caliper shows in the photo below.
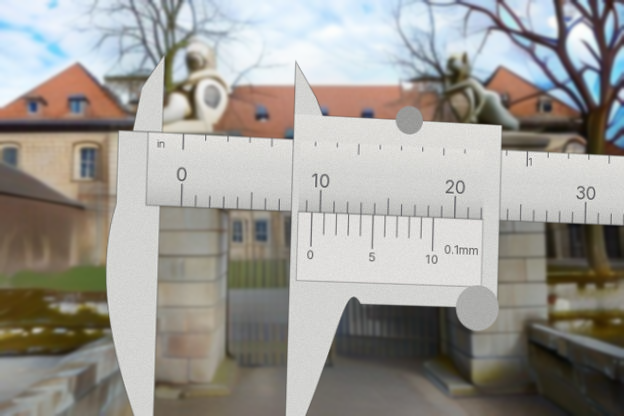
9.4 mm
